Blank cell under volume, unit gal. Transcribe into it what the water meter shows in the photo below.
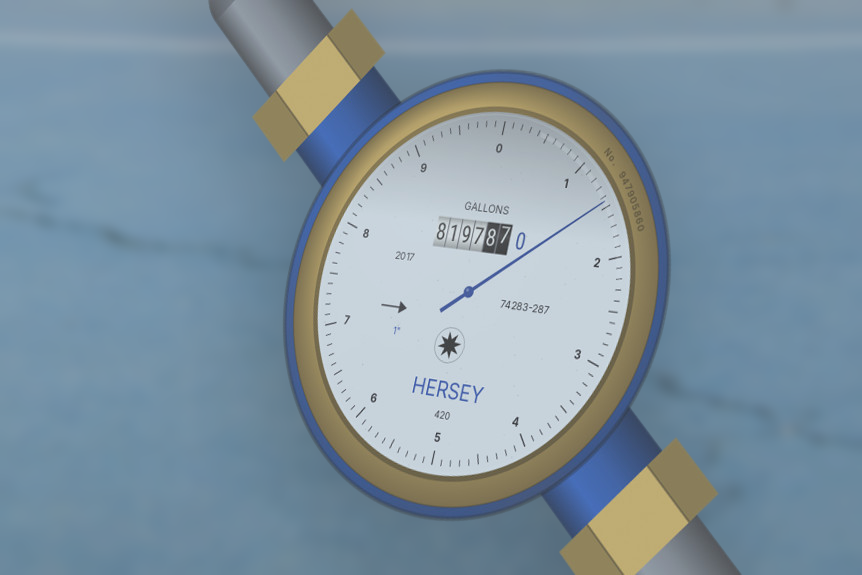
8197871.4 gal
